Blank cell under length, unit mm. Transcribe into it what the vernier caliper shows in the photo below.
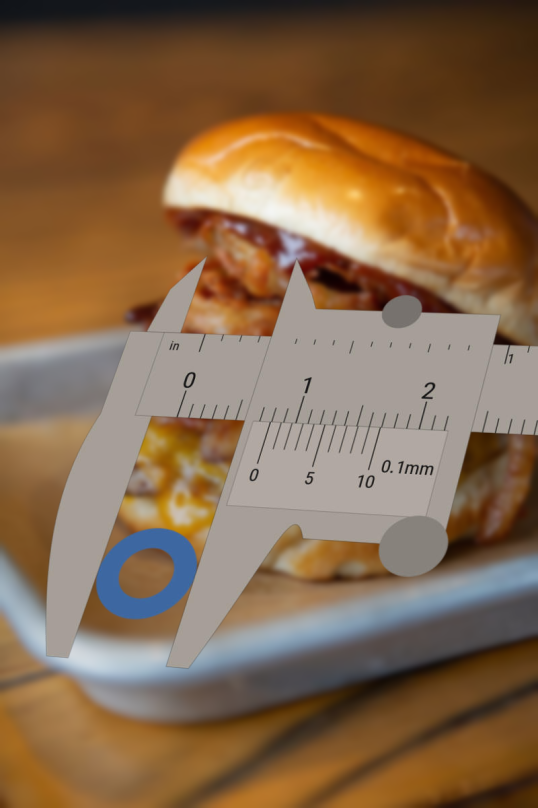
7.9 mm
